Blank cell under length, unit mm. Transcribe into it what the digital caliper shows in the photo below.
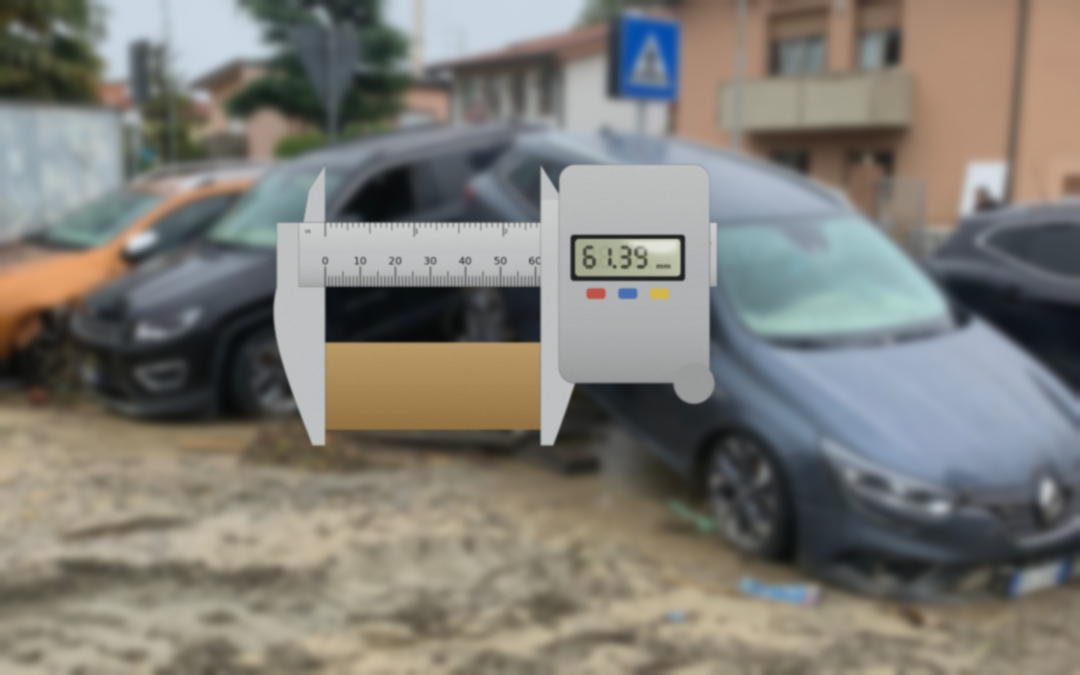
61.39 mm
